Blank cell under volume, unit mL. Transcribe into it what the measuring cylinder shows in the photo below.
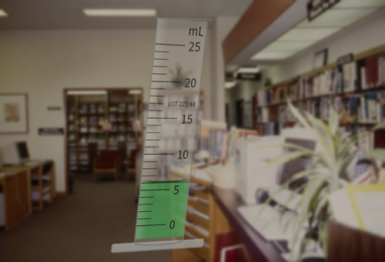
6 mL
